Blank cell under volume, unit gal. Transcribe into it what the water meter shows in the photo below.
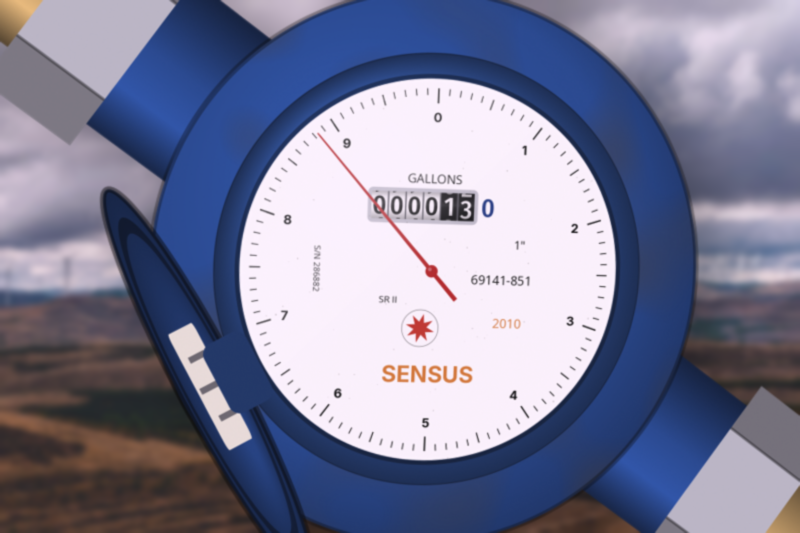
128.8 gal
